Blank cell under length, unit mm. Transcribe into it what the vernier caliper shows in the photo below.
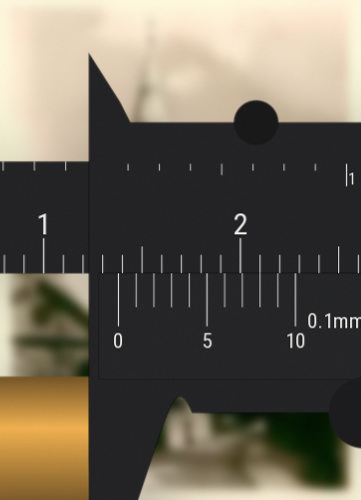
13.8 mm
